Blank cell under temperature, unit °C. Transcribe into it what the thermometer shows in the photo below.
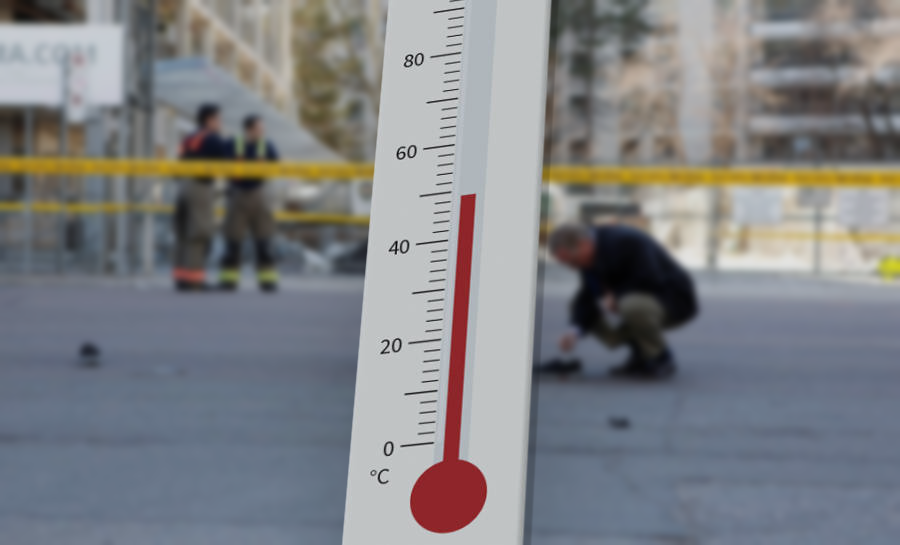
49 °C
